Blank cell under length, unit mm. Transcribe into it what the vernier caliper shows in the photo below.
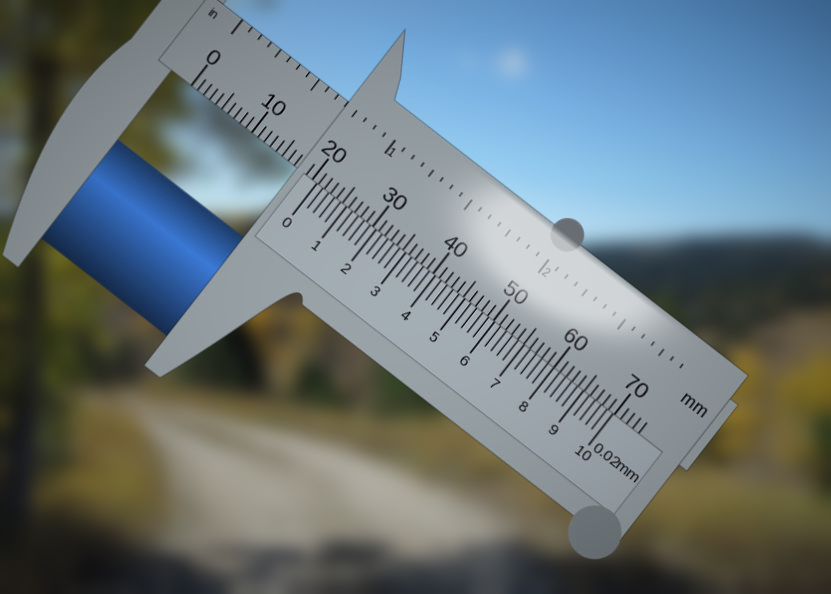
20.8 mm
